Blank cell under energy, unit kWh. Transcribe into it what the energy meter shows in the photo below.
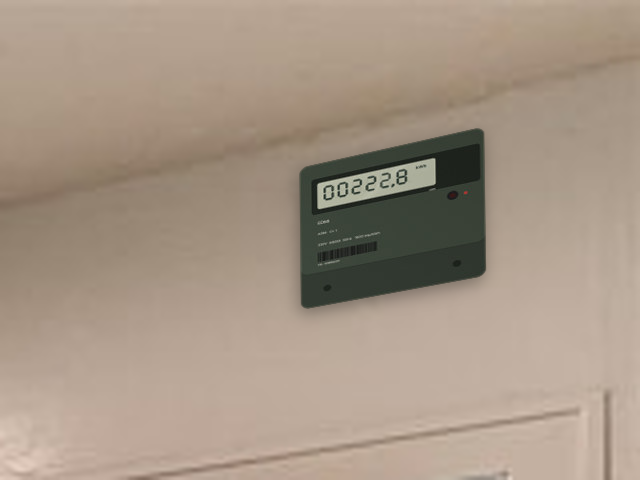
222.8 kWh
